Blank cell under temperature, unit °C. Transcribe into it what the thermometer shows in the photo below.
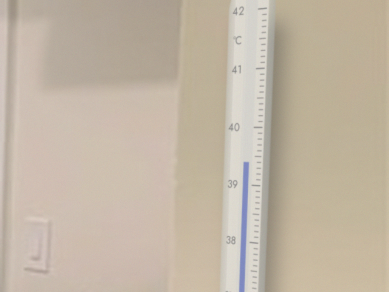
39.4 °C
